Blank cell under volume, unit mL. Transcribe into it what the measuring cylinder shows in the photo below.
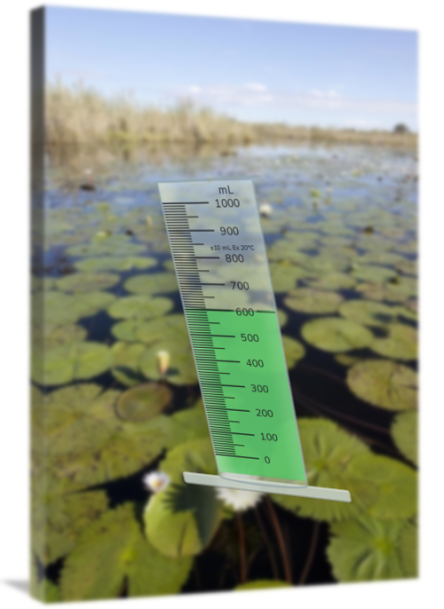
600 mL
